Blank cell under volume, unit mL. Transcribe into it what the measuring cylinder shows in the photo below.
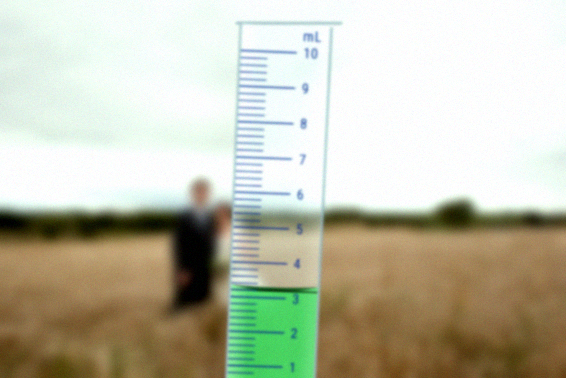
3.2 mL
